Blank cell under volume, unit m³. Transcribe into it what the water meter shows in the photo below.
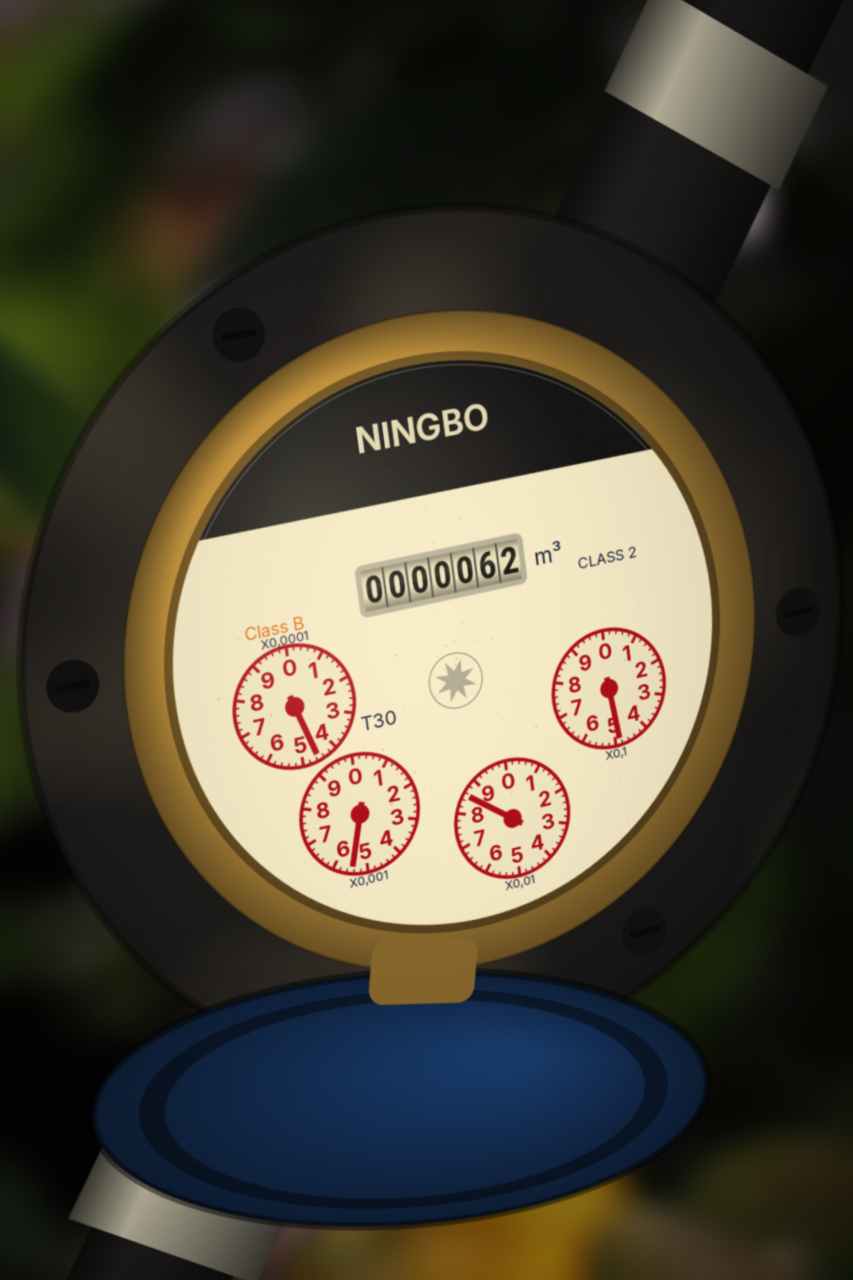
62.4854 m³
